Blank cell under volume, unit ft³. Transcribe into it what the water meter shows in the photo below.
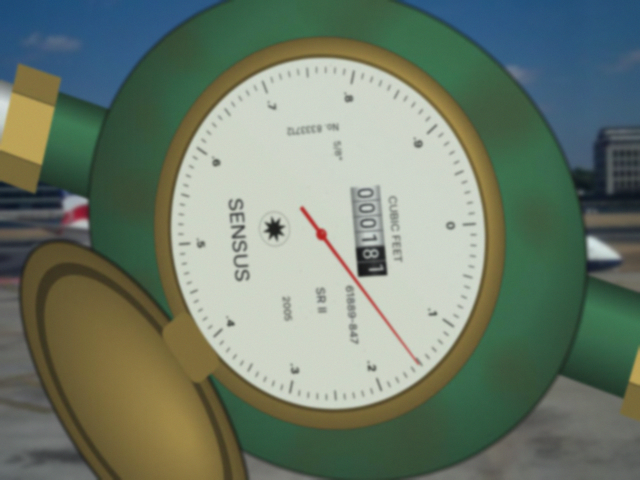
181.15 ft³
